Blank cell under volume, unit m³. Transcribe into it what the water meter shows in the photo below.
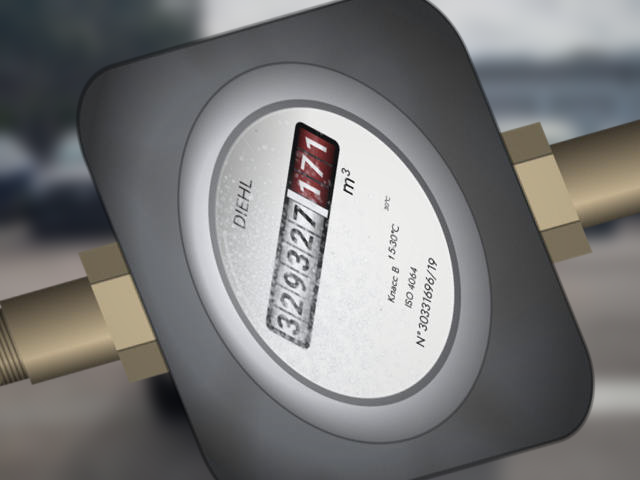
329327.171 m³
